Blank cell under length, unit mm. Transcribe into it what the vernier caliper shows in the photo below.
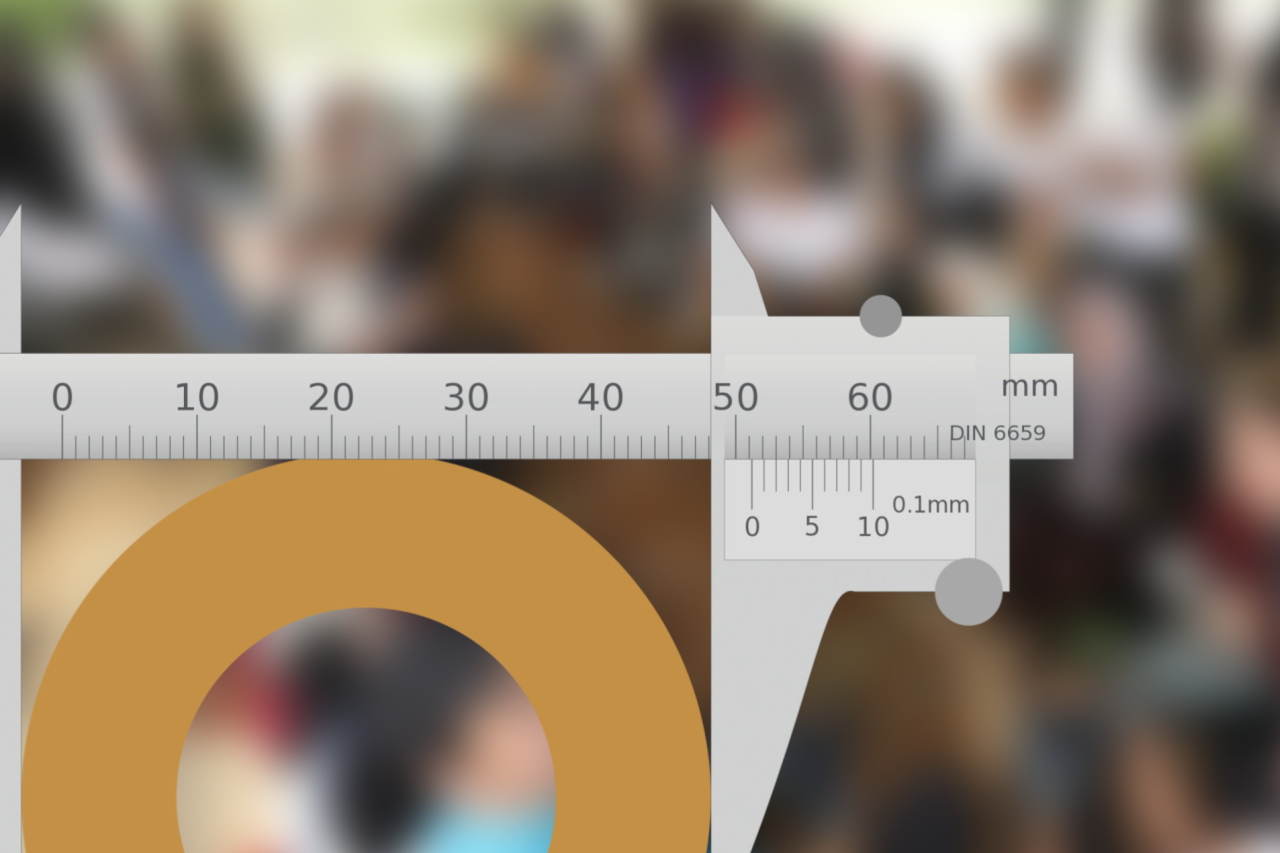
51.2 mm
